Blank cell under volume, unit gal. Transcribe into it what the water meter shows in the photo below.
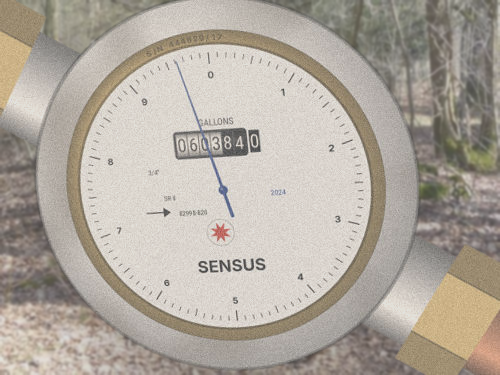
603839.6 gal
